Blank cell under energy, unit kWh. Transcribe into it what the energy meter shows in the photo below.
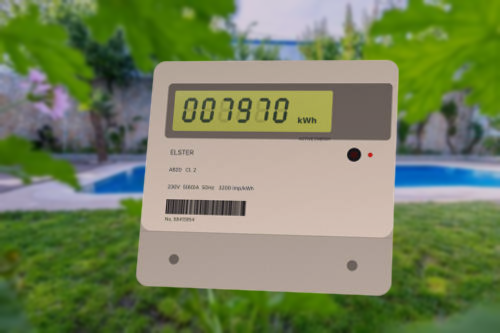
7970 kWh
